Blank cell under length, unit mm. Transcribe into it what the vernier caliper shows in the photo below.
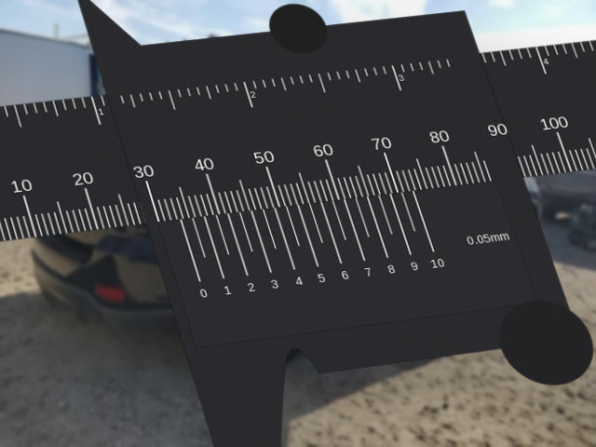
33.6 mm
